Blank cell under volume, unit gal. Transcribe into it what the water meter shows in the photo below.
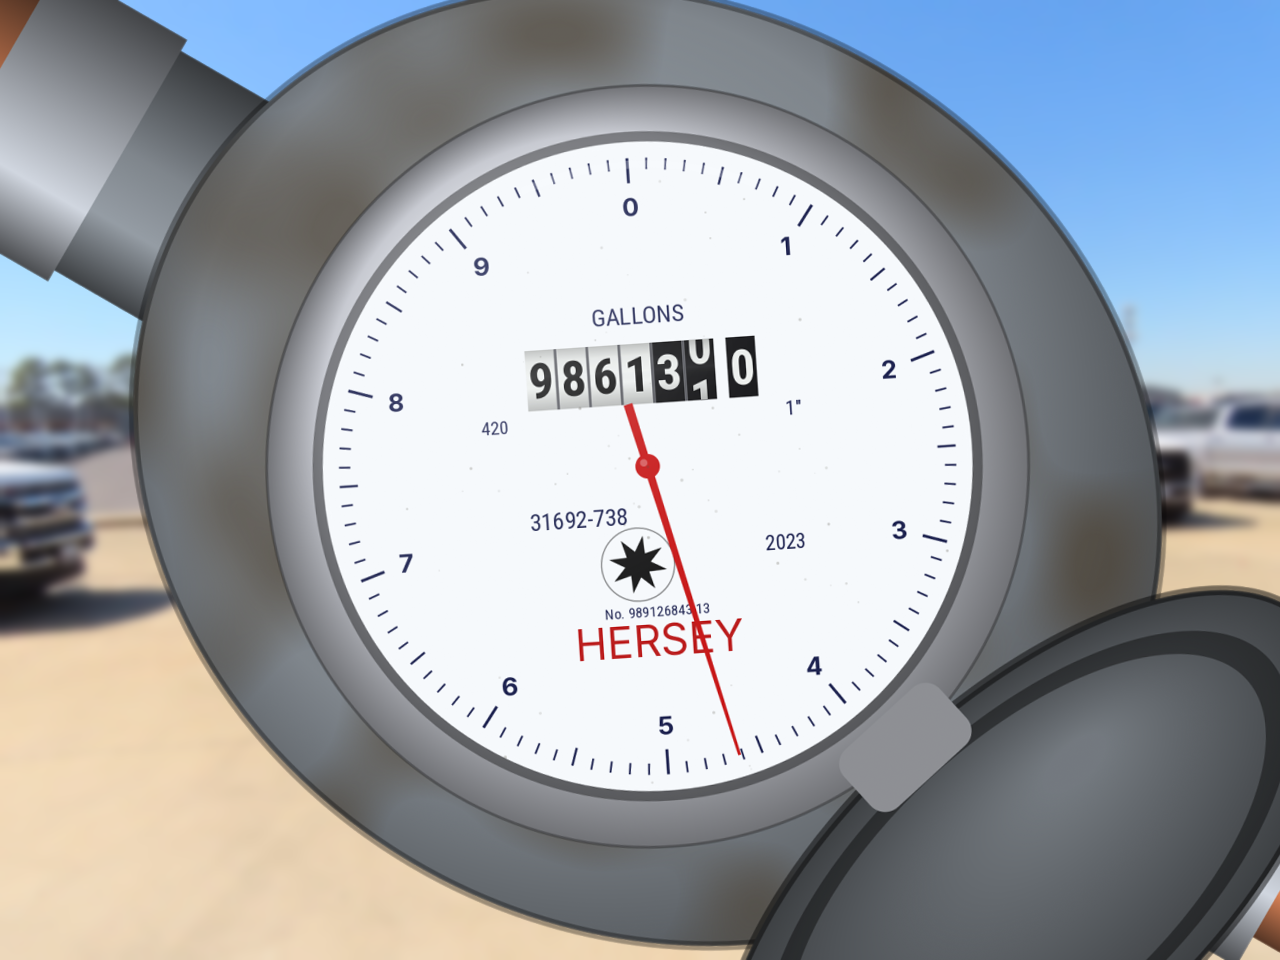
9861304.6 gal
